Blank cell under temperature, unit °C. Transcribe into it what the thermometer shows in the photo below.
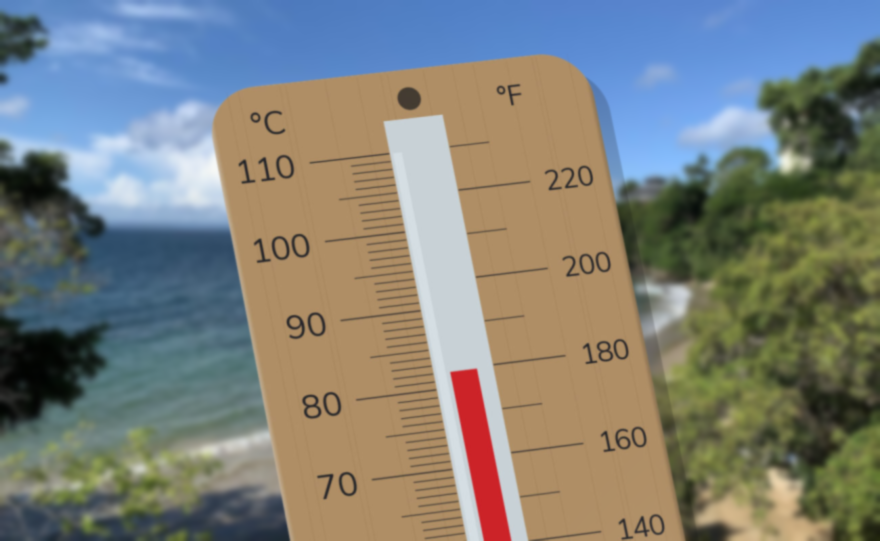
82 °C
